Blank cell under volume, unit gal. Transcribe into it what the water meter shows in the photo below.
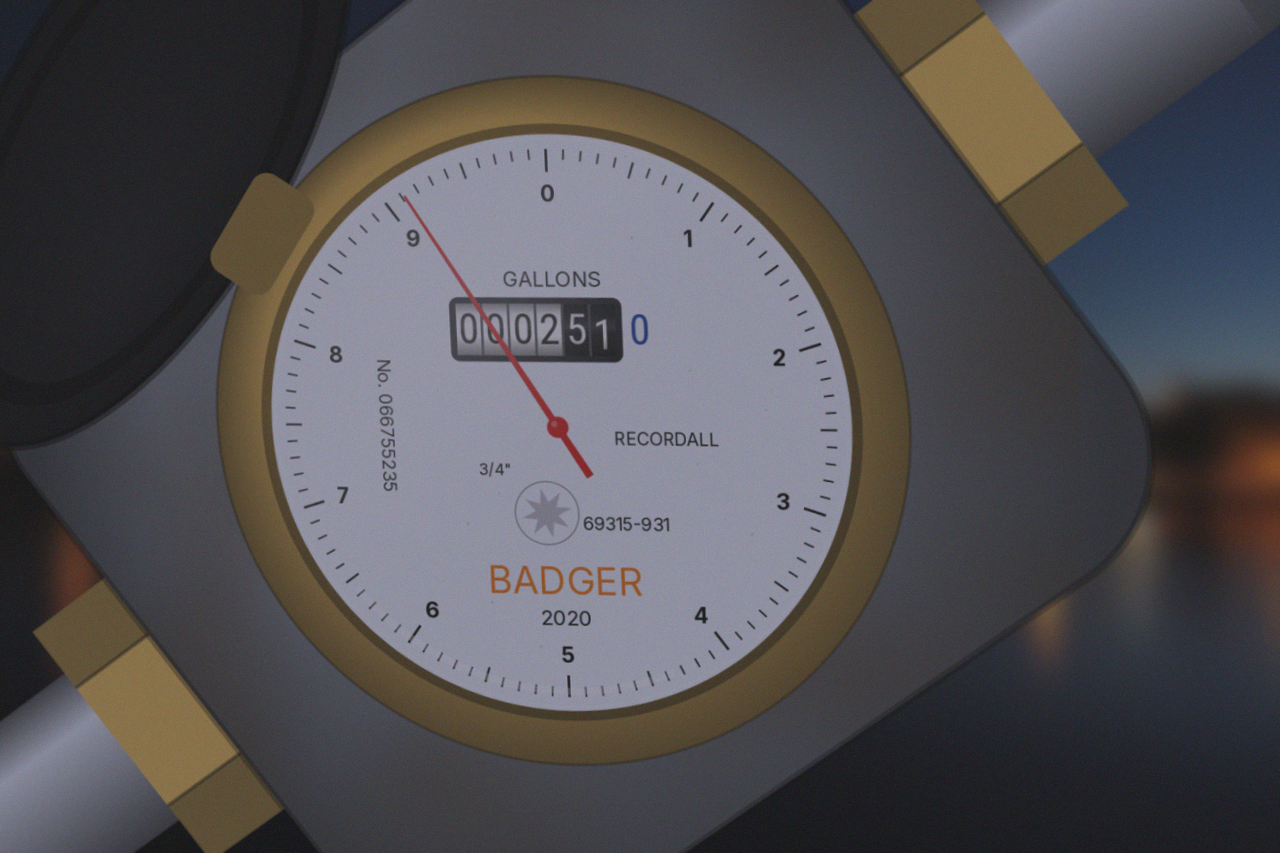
2509.1 gal
